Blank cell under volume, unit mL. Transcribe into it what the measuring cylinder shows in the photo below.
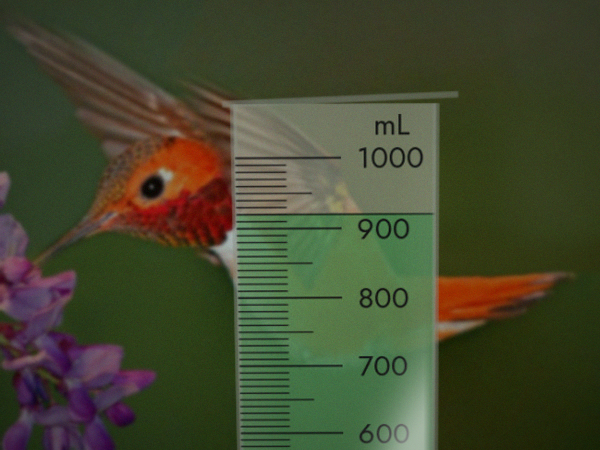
920 mL
